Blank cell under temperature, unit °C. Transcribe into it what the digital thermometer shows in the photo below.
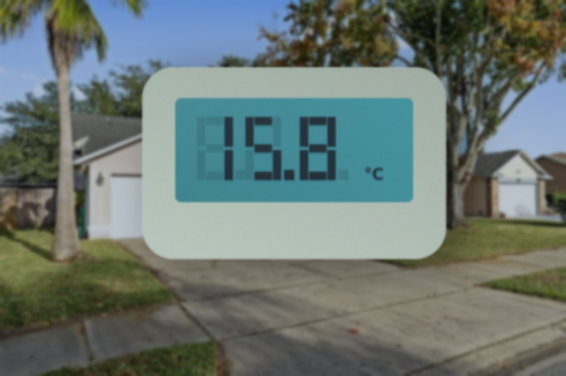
15.8 °C
